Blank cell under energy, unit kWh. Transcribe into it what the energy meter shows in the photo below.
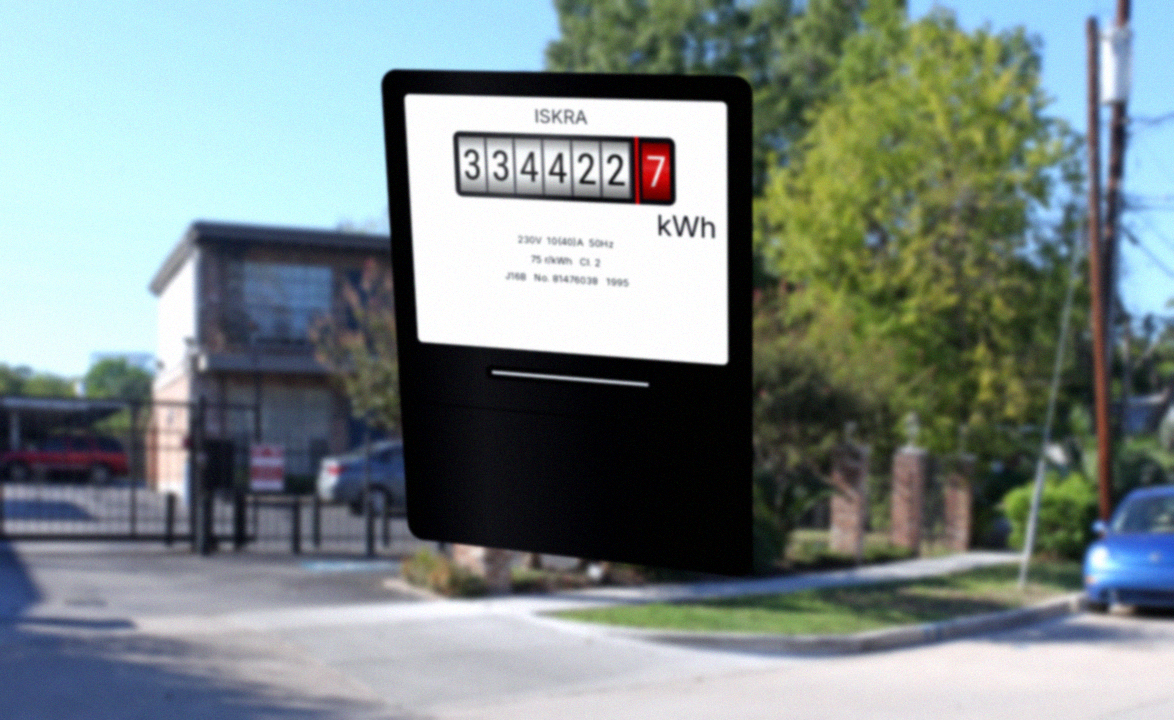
334422.7 kWh
